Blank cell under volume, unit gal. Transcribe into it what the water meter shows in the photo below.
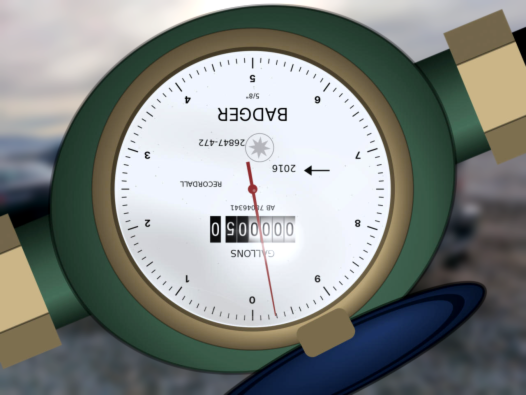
49.7 gal
